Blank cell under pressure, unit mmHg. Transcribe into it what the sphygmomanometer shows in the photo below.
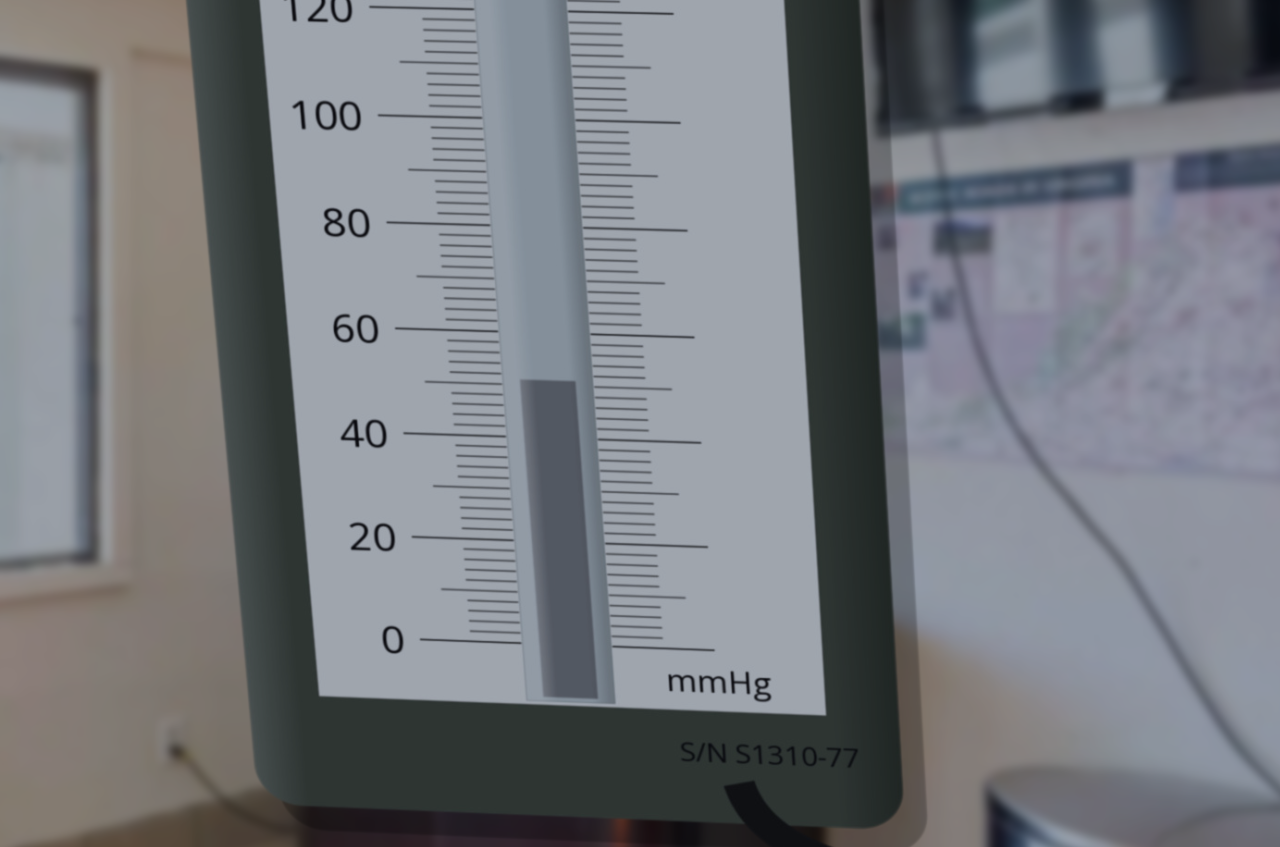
51 mmHg
